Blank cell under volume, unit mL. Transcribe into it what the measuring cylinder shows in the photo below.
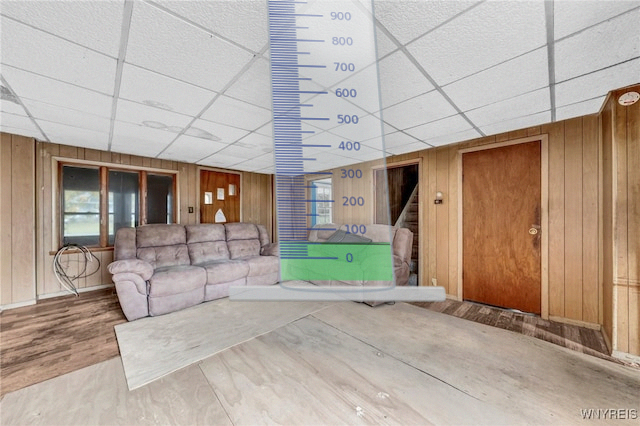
50 mL
